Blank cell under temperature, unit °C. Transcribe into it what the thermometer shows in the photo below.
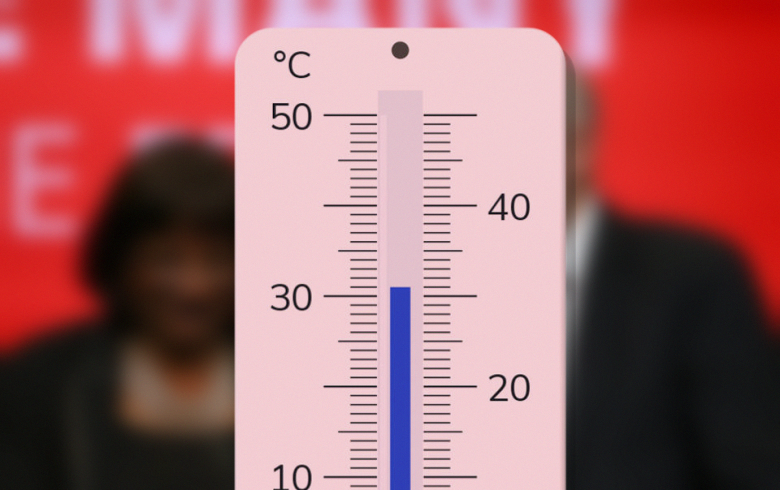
31 °C
